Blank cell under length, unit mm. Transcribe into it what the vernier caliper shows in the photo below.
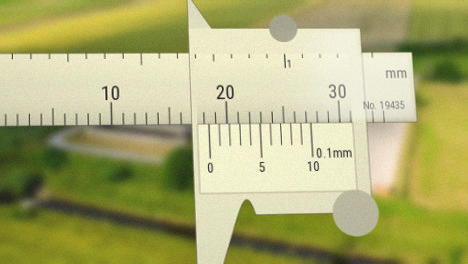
18.4 mm
